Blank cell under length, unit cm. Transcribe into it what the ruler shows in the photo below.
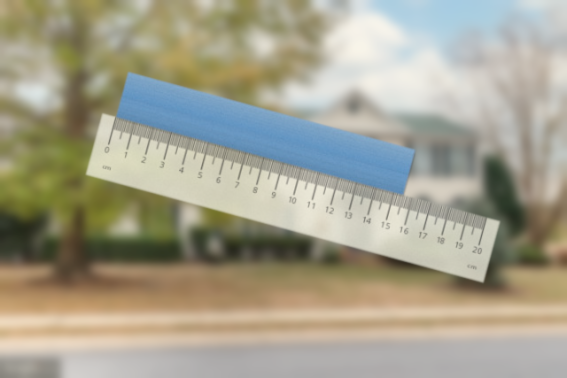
15.5 cm
